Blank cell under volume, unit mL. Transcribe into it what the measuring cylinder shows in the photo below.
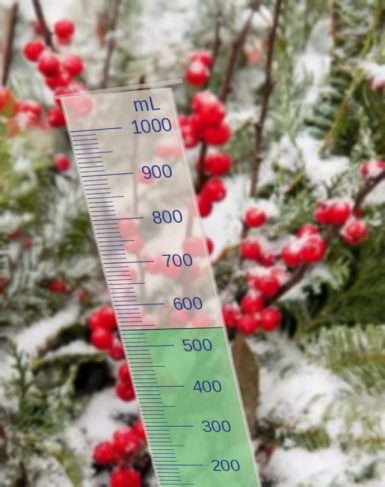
540 mL
